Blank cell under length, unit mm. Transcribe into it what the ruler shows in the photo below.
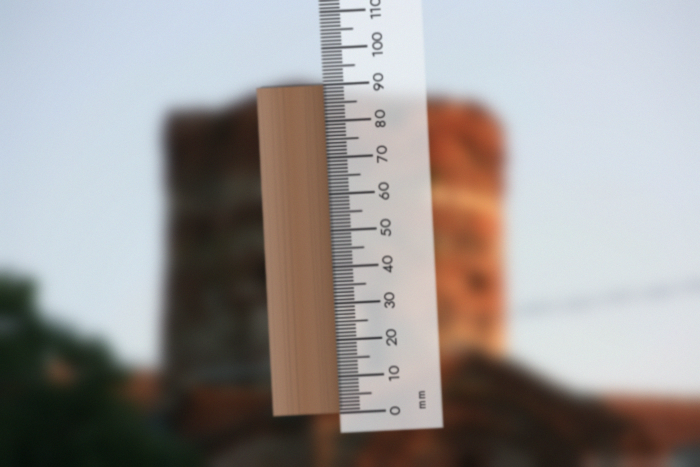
90 mm
